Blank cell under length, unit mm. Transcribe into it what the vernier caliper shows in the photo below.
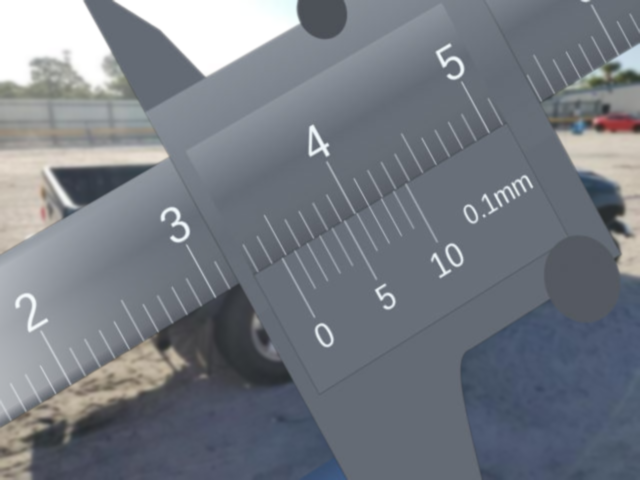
34.7 mm
